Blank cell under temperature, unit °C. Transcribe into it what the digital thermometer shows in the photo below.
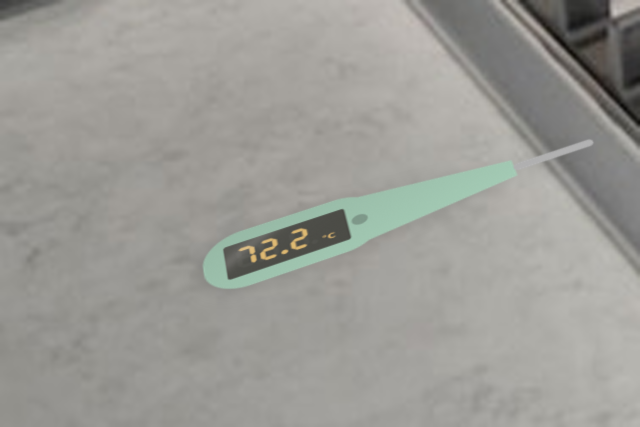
72.2 °C
